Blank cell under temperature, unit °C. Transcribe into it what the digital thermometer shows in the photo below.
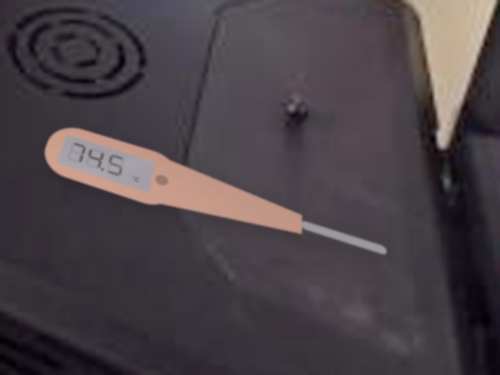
74.5 °C
